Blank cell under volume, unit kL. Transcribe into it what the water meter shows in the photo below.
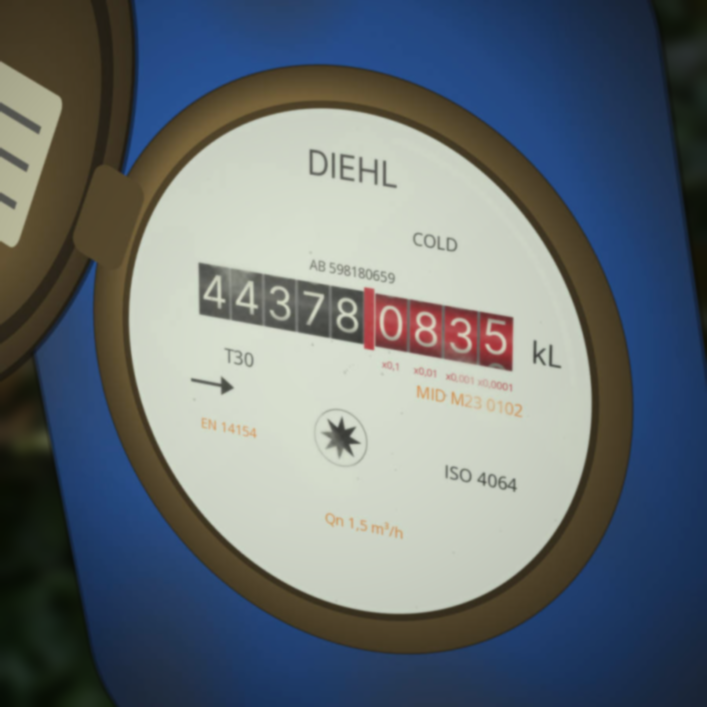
44378.0835 kL
